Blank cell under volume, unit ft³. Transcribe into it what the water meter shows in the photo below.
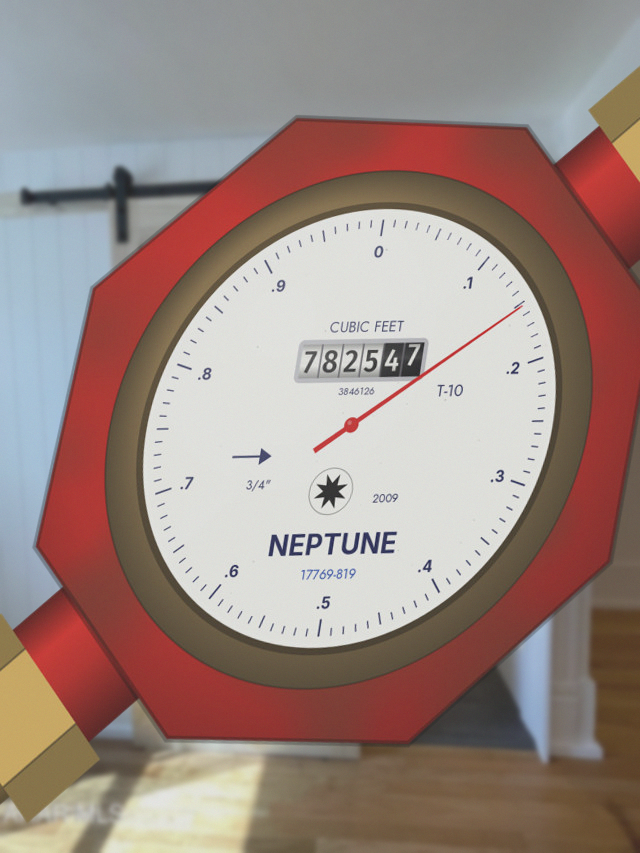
782547.15 ft³
